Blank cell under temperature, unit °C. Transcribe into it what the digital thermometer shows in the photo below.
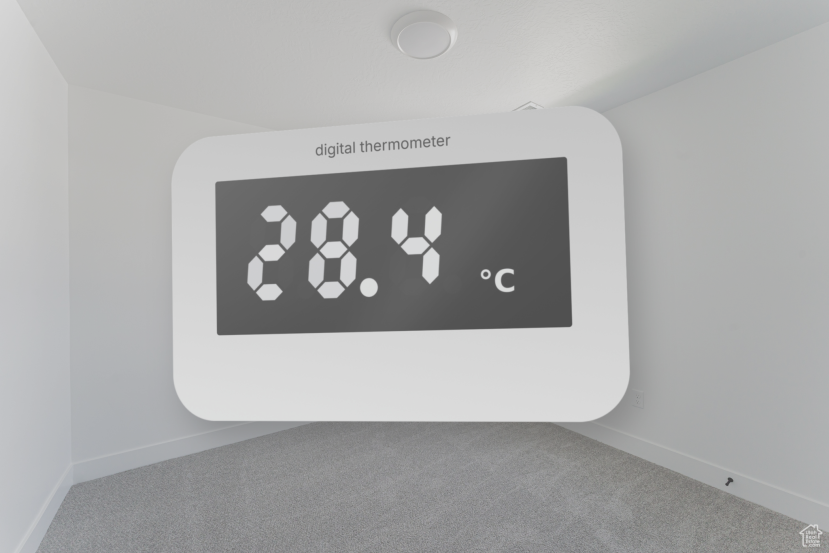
28.4 °C
